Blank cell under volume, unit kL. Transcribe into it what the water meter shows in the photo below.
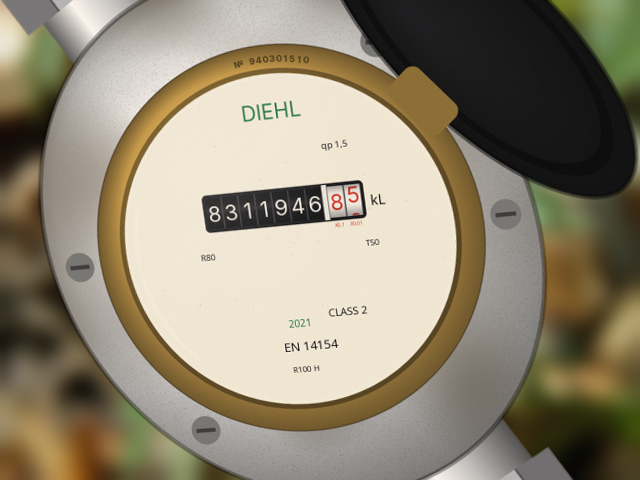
8311946.85 kL
